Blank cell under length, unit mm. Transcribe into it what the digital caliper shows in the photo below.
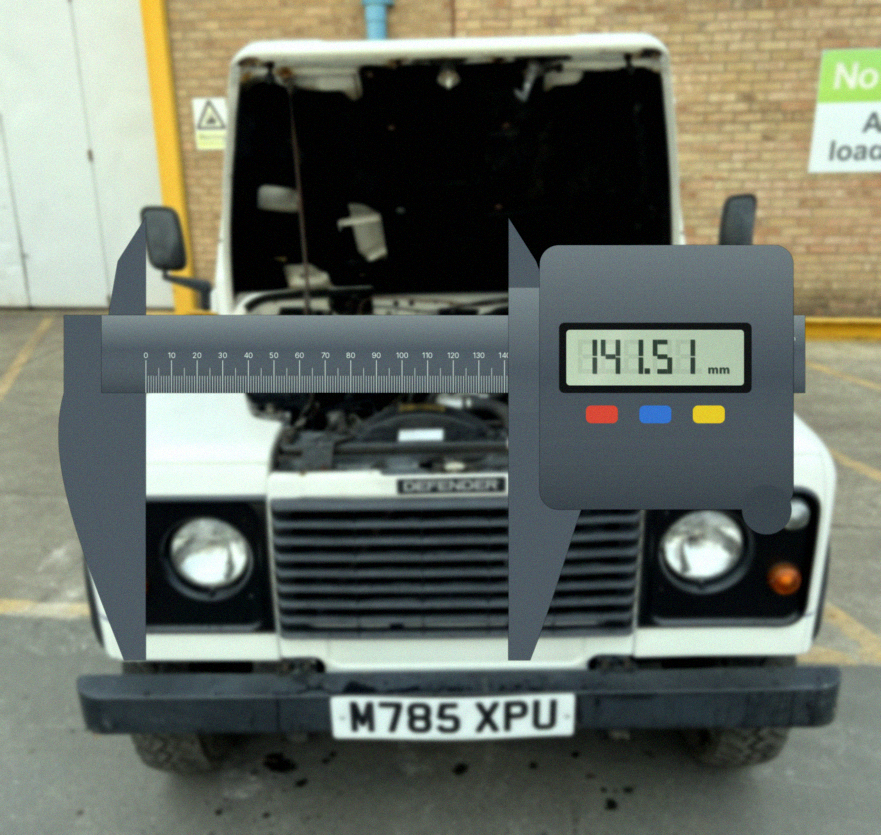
141.51 mm
